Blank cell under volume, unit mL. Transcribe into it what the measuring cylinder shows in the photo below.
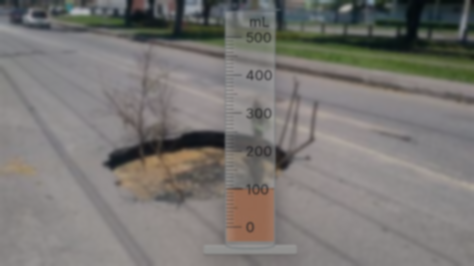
100 mL
